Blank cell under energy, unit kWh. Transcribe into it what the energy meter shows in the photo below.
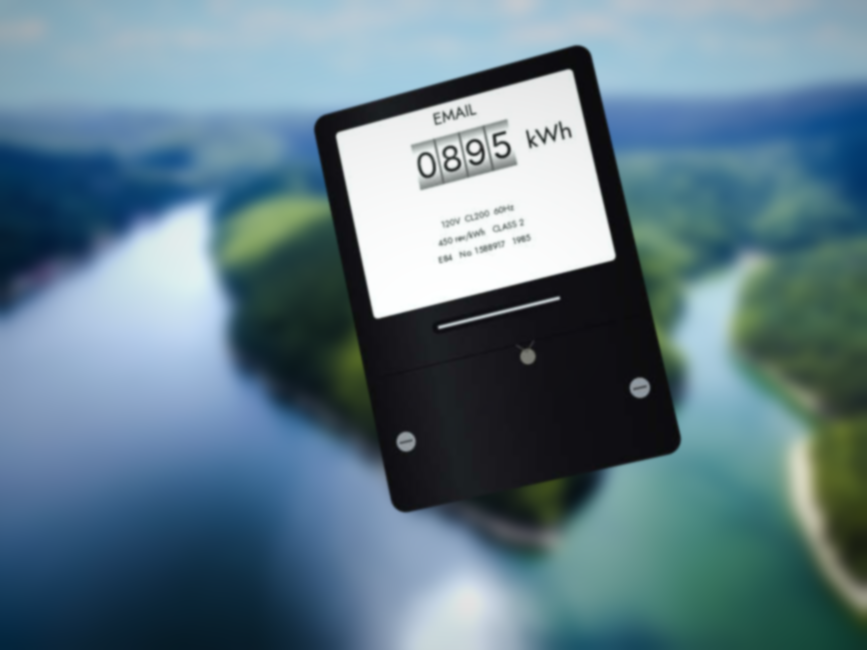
895 kWh
